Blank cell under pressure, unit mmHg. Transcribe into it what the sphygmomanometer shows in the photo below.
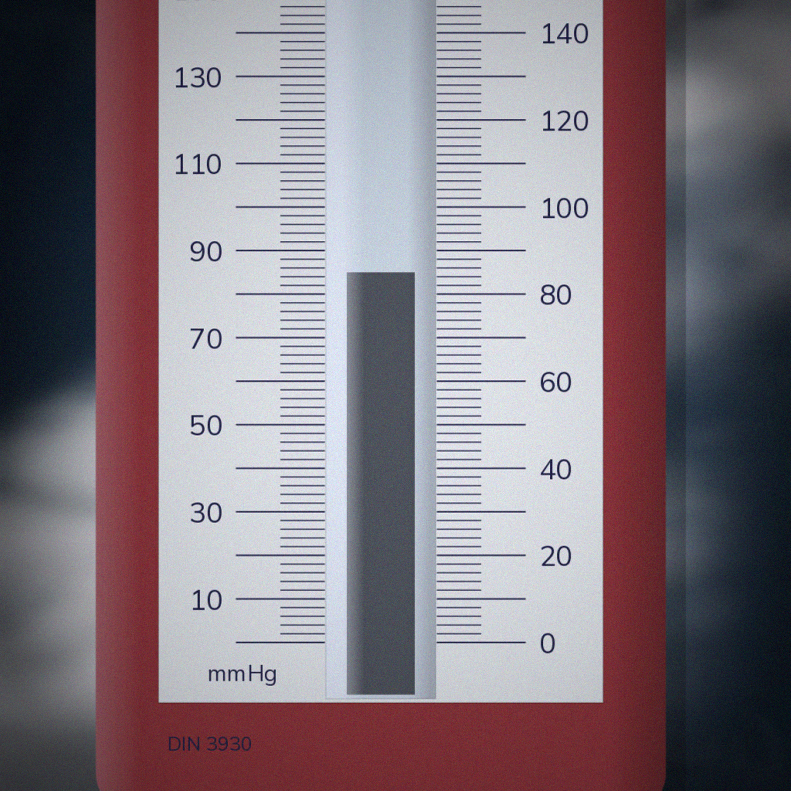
85 mmHg
